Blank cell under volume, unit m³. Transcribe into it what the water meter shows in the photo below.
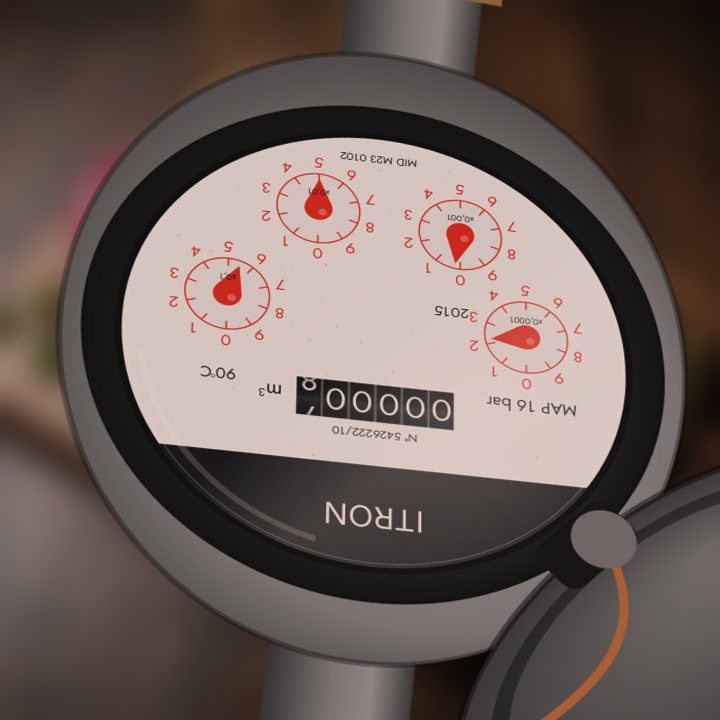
7.5502 m³
